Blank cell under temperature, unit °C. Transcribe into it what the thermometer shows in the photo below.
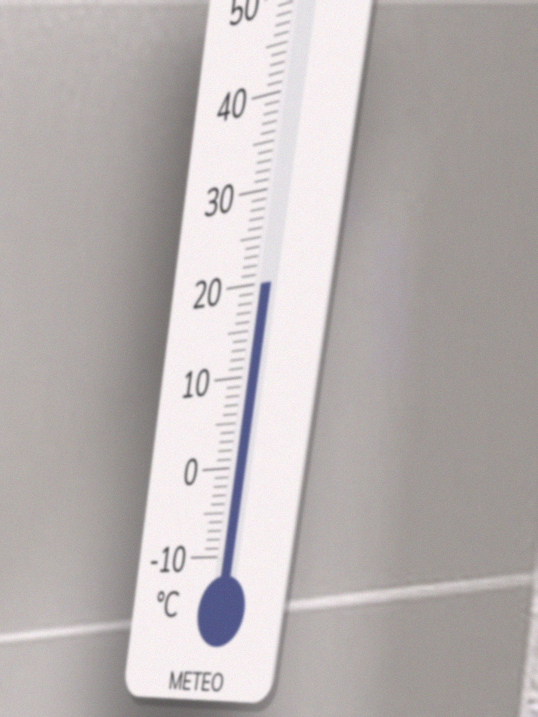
20 °C
